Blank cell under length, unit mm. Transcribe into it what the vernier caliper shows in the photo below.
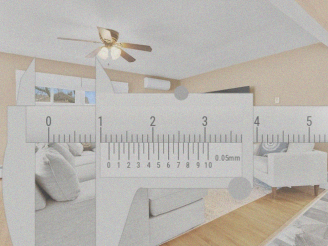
11.6 mm
